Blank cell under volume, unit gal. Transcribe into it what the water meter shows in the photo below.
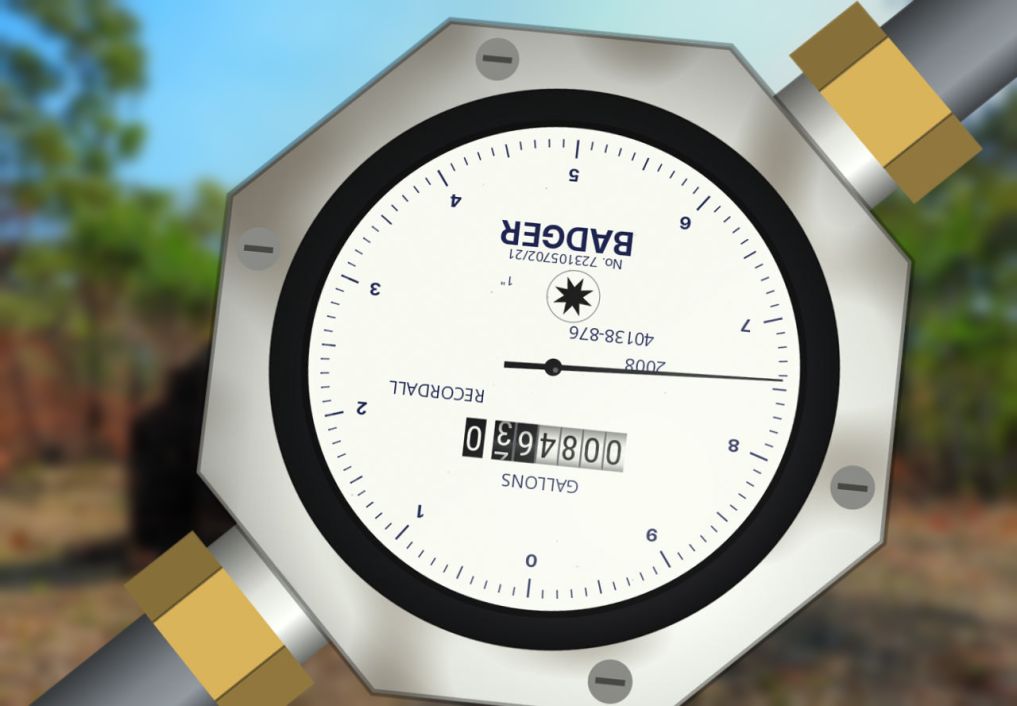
84627.4 gal
